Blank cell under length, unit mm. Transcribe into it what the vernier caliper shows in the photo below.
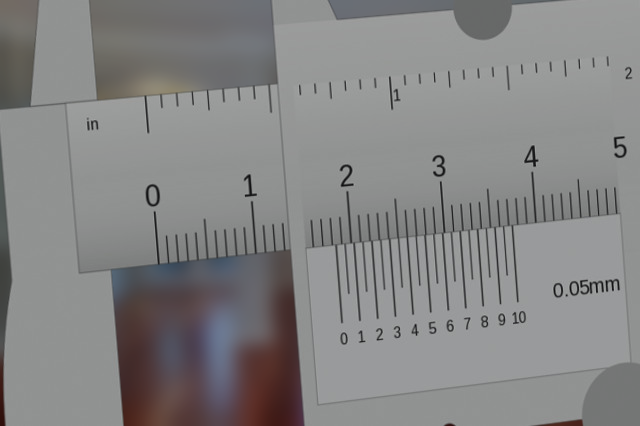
18.4 mm
